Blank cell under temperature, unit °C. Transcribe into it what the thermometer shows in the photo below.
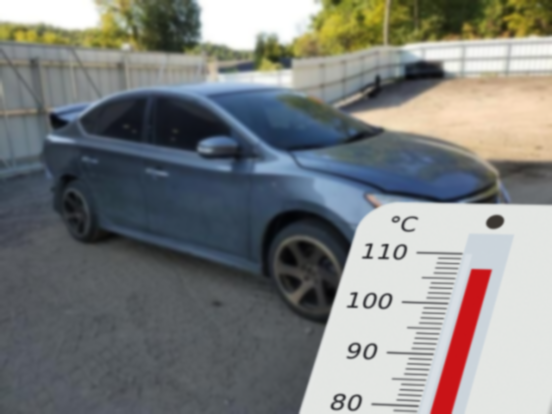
107 °C
